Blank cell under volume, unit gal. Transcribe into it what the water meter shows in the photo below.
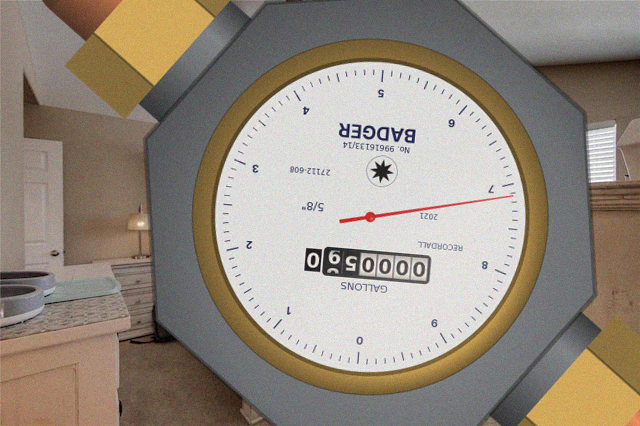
587.1 gal
